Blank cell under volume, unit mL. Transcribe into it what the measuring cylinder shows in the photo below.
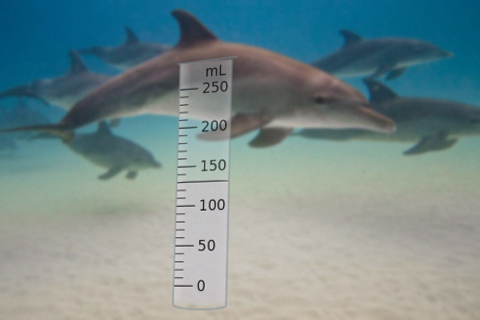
130 mL
